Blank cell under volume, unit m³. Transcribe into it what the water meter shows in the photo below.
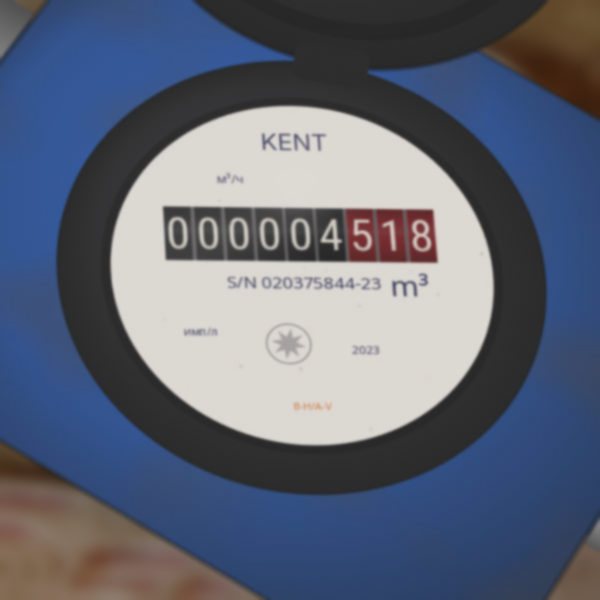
4.518 m³
